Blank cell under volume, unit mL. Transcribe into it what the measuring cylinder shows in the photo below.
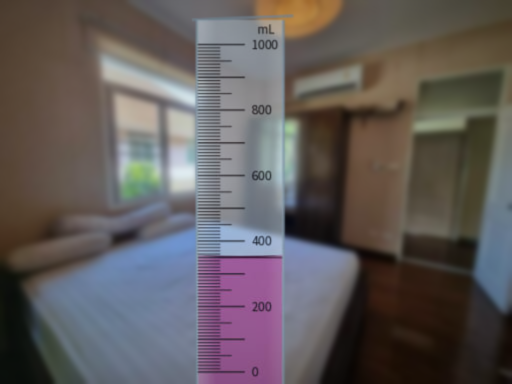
350 mL
